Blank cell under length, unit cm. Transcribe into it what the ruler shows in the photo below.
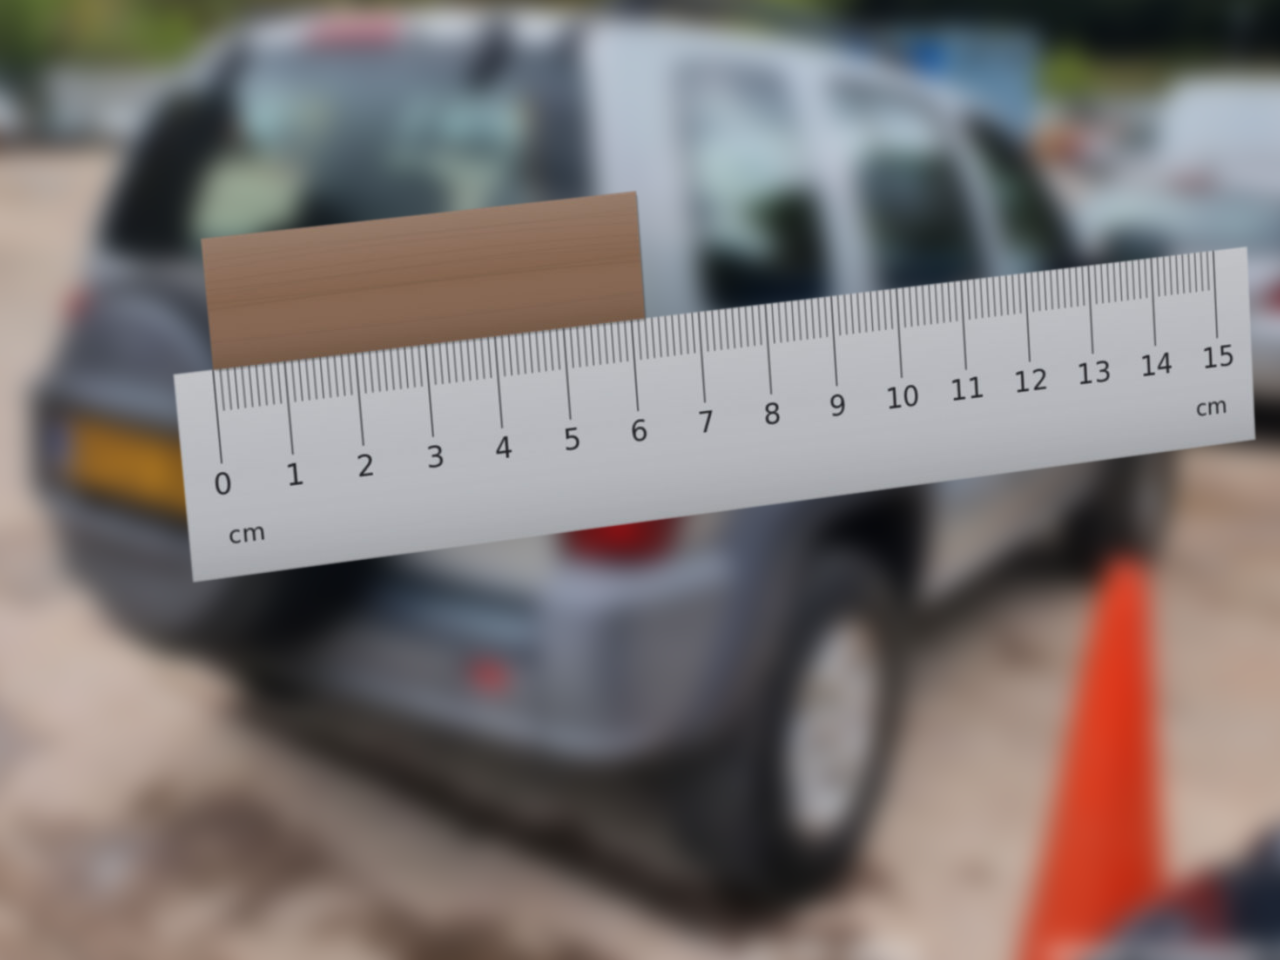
6.2 cm
